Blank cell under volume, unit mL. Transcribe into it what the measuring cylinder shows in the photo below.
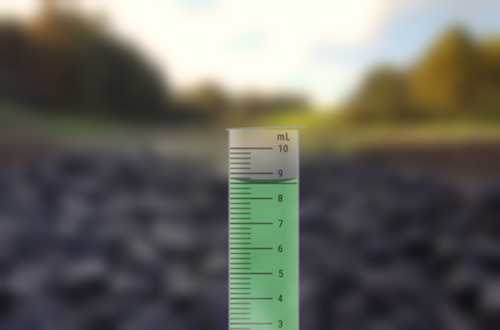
8.6 mL
